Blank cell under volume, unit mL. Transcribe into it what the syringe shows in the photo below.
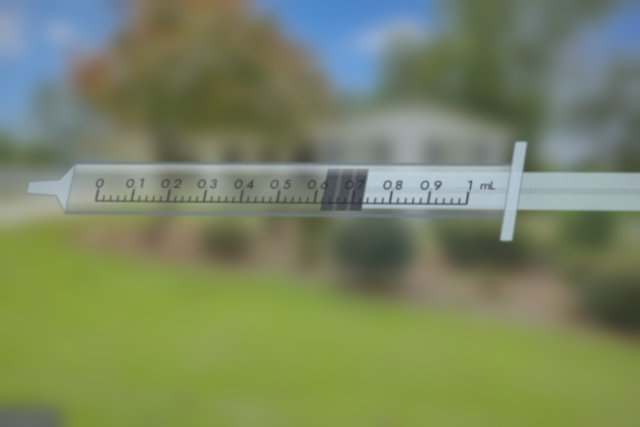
0.62 mL
